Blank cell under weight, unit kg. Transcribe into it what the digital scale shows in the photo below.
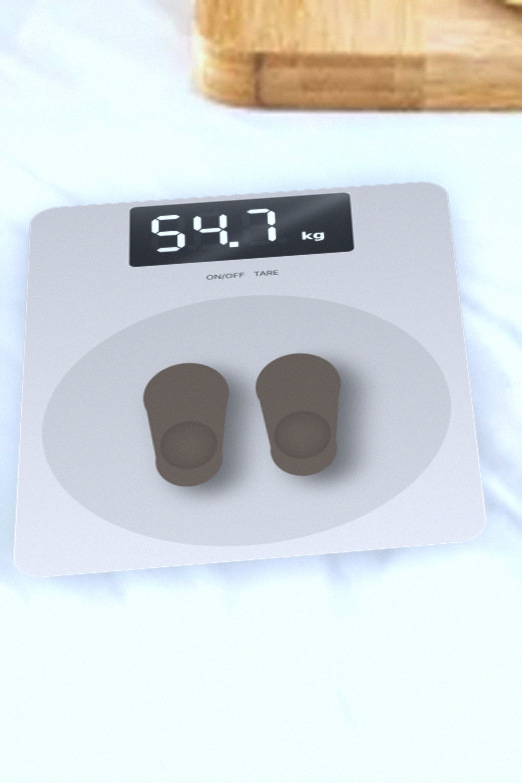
54.7 kg
